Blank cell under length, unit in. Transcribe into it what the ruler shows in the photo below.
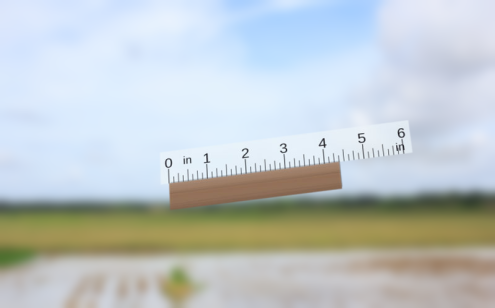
4.375 in
